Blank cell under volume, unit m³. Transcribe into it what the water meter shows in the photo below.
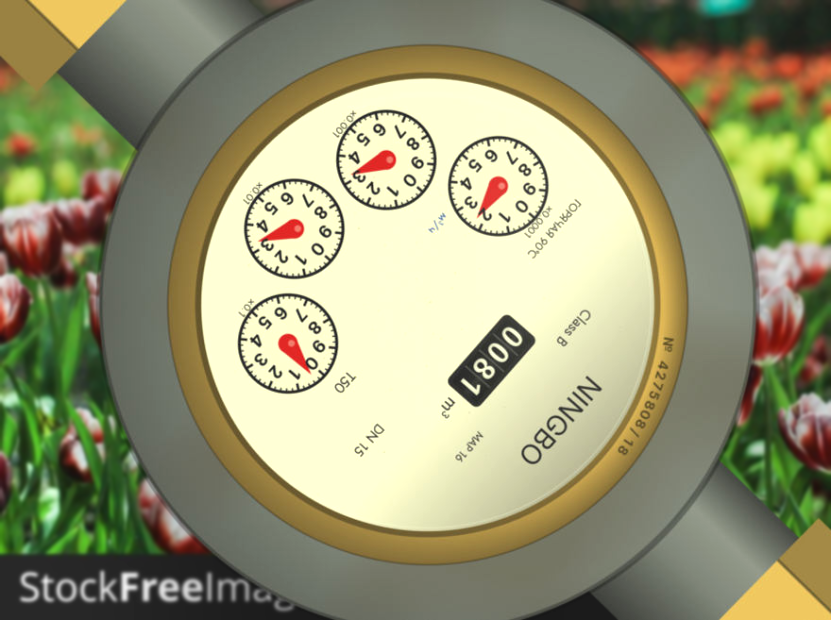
81.0332 m³
